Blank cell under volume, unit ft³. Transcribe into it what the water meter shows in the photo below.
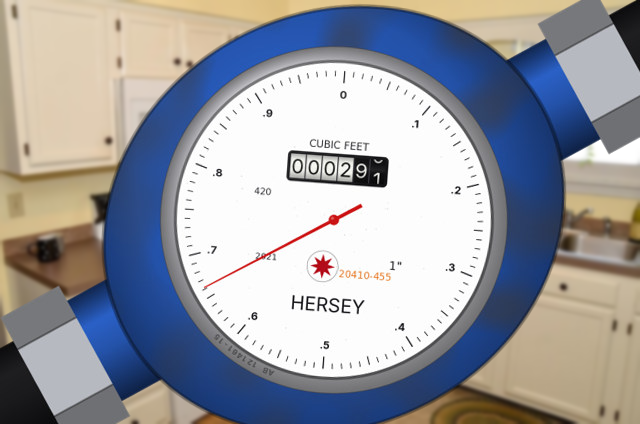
290.66 ft³
